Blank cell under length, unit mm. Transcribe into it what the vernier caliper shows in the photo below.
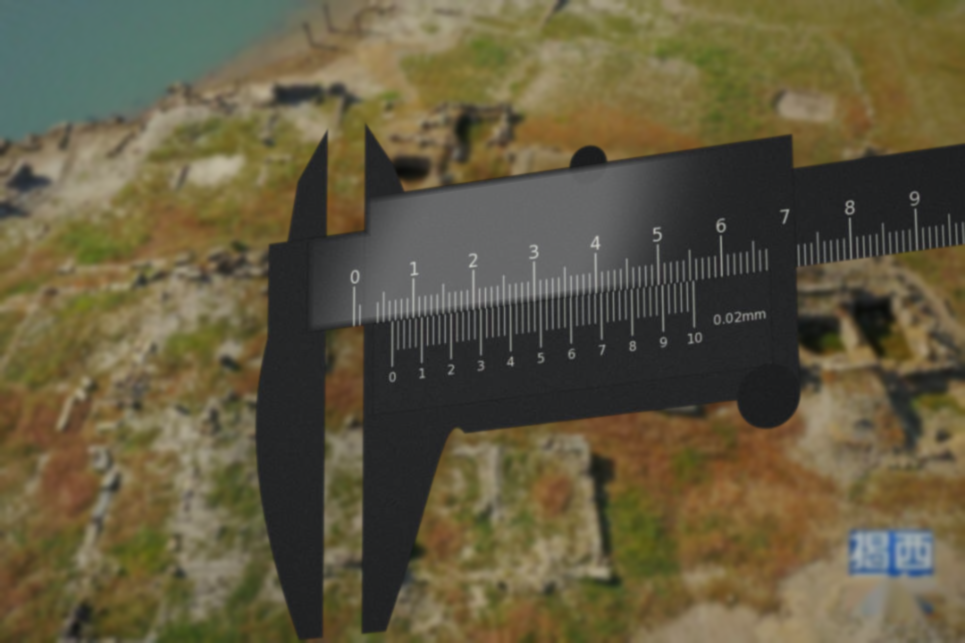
6.5 mm
